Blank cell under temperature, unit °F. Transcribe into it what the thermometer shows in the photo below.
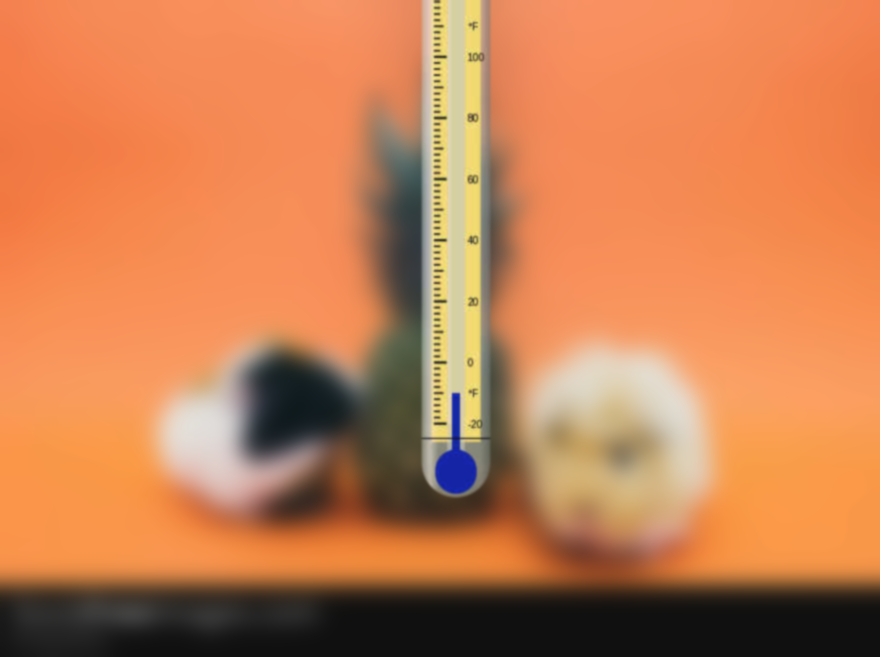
-10 °F
